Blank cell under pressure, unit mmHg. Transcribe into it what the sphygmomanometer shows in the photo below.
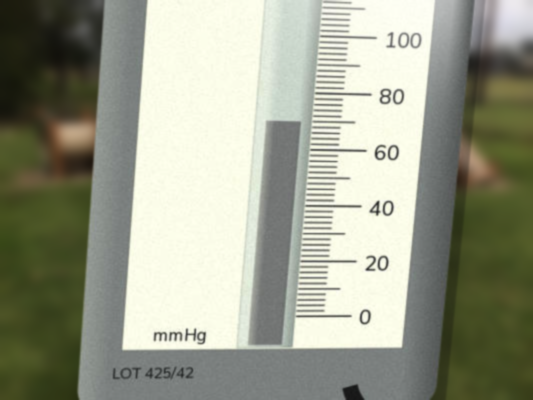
70 mmHg
